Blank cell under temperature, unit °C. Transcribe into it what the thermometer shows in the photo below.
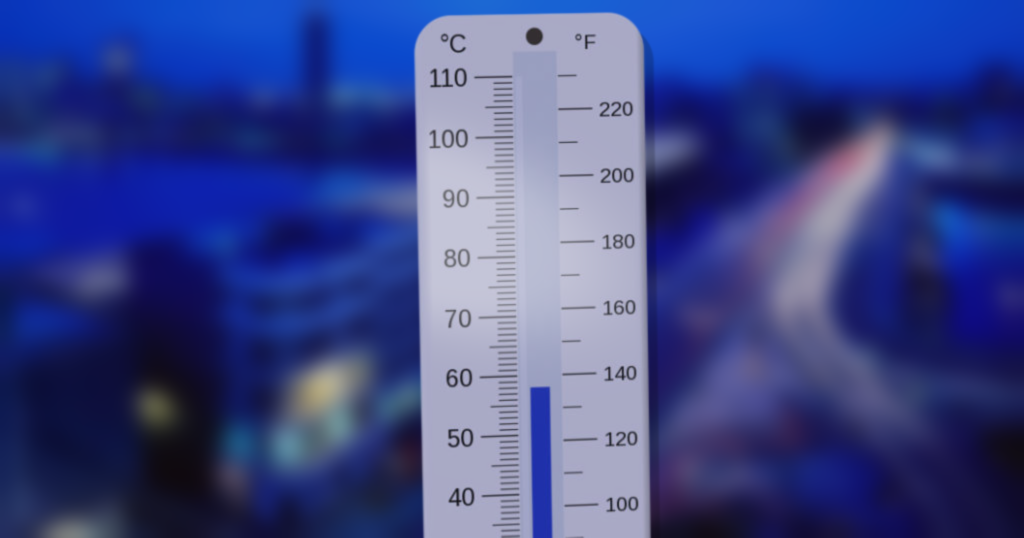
58 °C
